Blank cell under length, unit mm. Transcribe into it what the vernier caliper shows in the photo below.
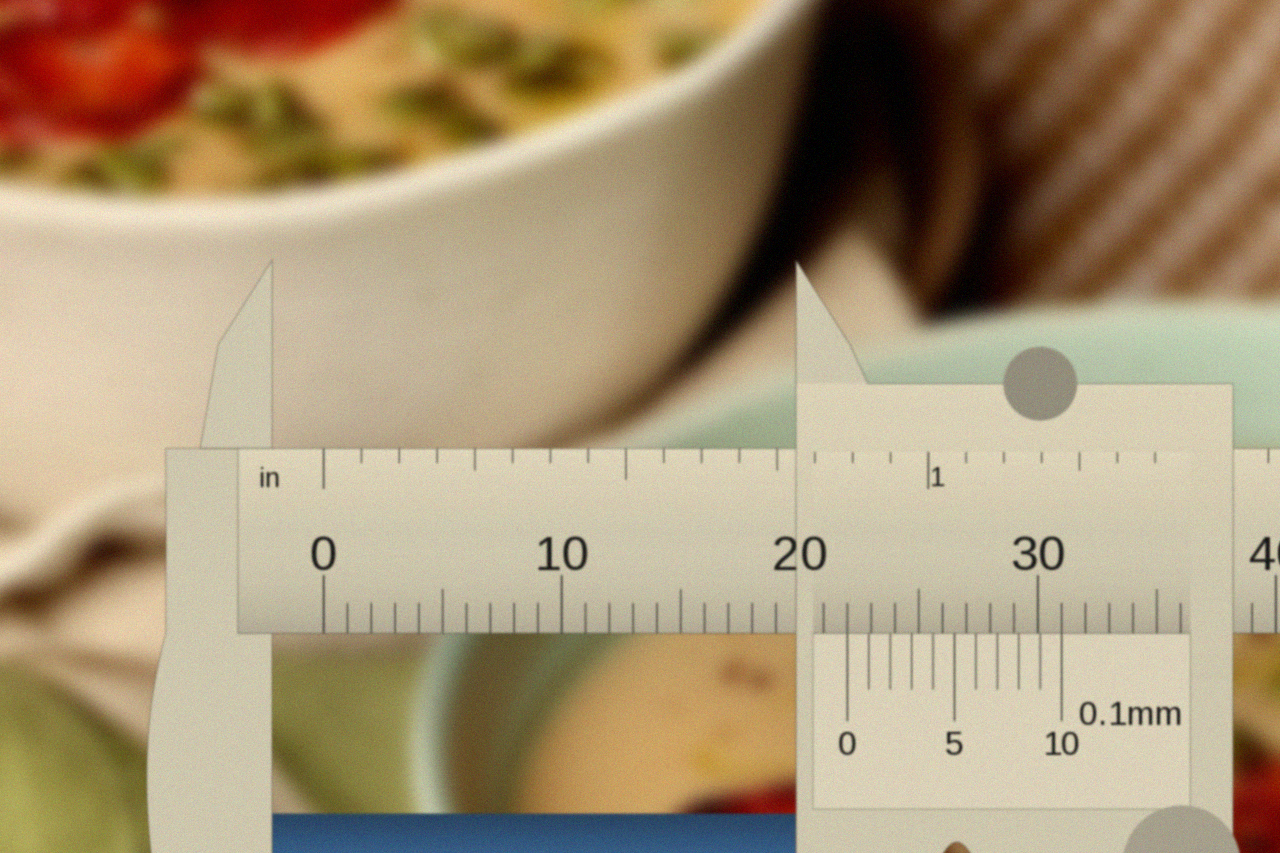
22.0 mm
